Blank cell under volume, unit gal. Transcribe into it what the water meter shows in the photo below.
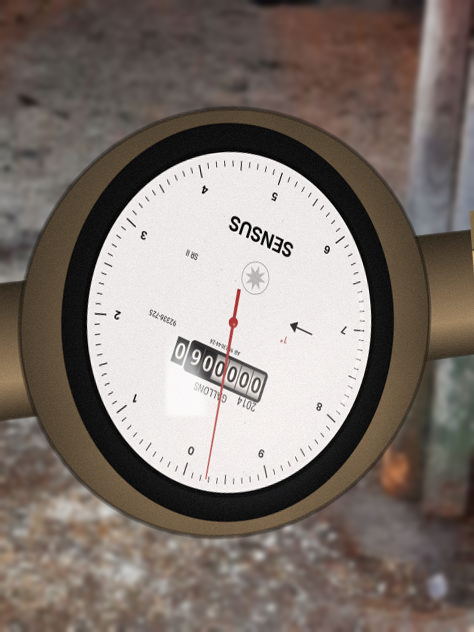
59.7 gal
